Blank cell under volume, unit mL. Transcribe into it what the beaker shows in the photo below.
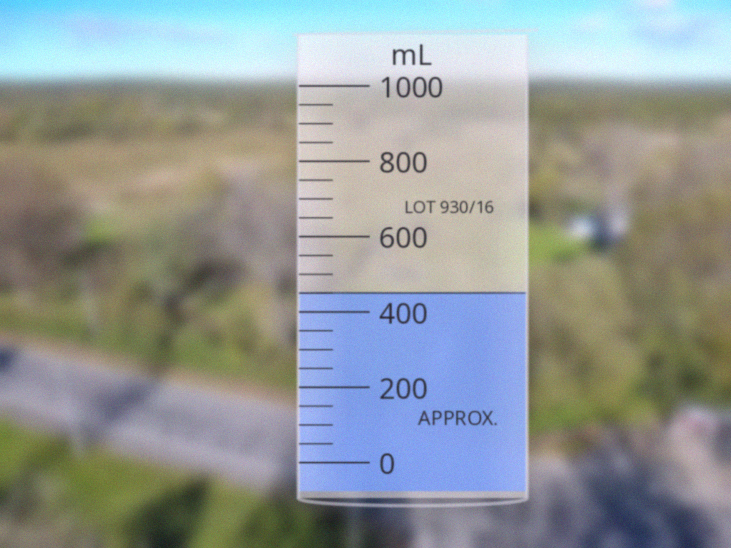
450 mL
